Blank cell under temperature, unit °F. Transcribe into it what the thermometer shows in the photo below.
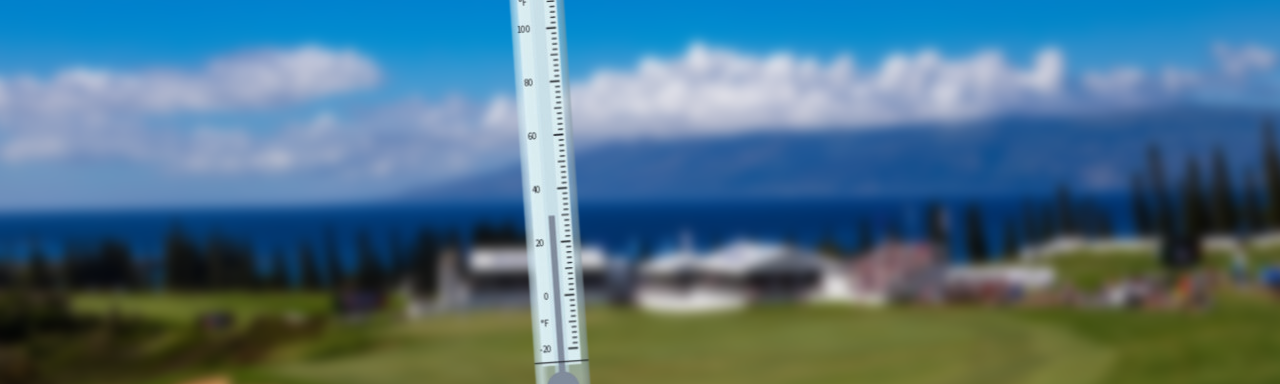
30 °F
